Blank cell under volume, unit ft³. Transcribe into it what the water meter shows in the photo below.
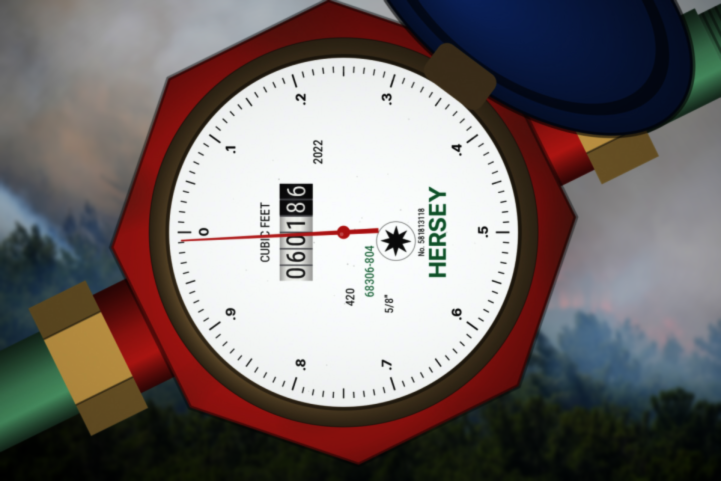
60185.99 ft³
